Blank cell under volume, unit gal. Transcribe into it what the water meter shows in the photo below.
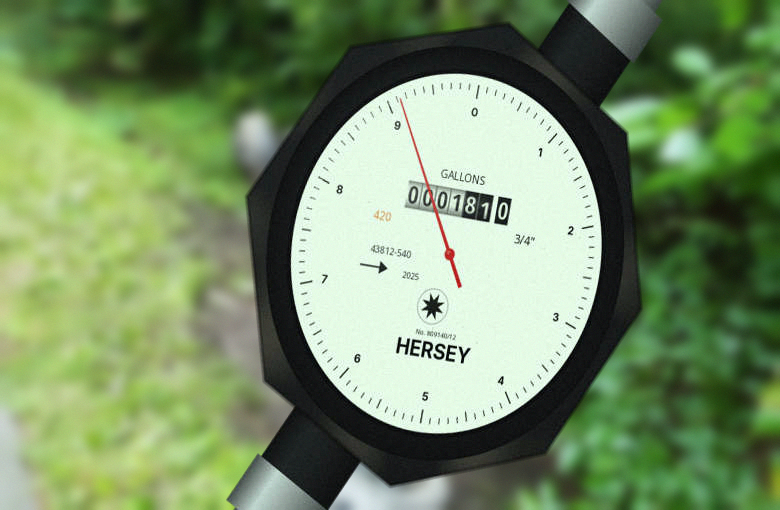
1809.1 gal
